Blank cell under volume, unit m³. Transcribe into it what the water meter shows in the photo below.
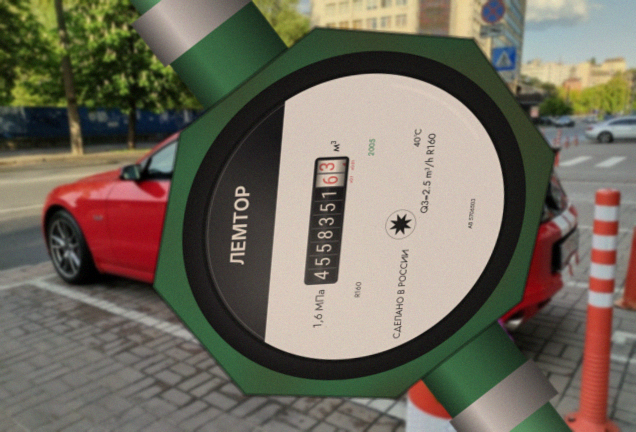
4558351.63 m³
